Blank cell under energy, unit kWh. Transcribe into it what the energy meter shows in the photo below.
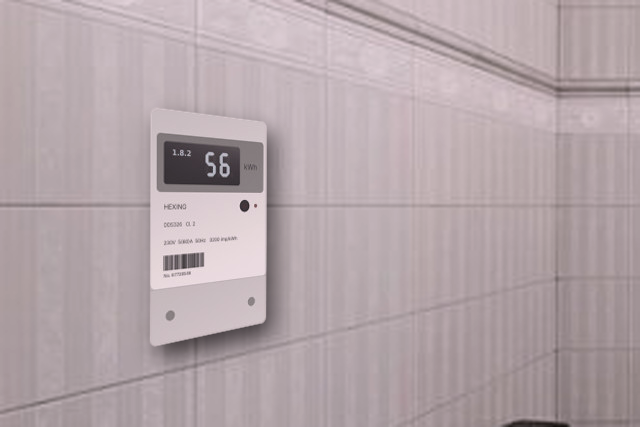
56 kWh
